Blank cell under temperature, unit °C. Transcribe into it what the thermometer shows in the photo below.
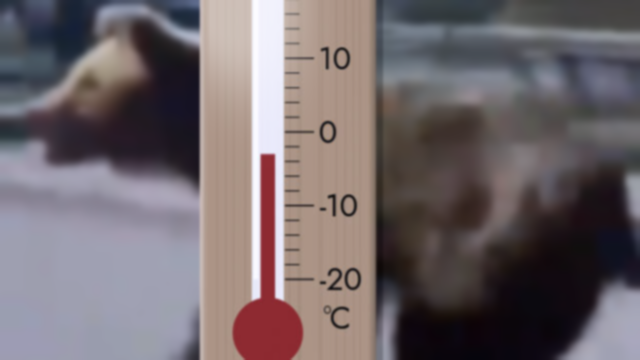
-3 °C
